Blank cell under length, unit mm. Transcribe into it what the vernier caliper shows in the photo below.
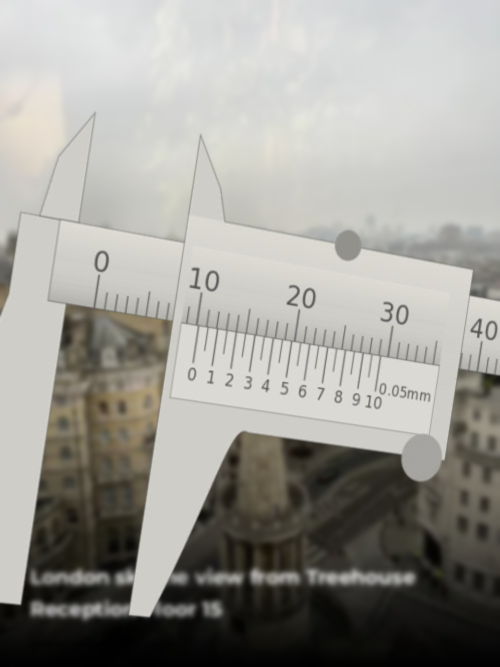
10.2 mm
